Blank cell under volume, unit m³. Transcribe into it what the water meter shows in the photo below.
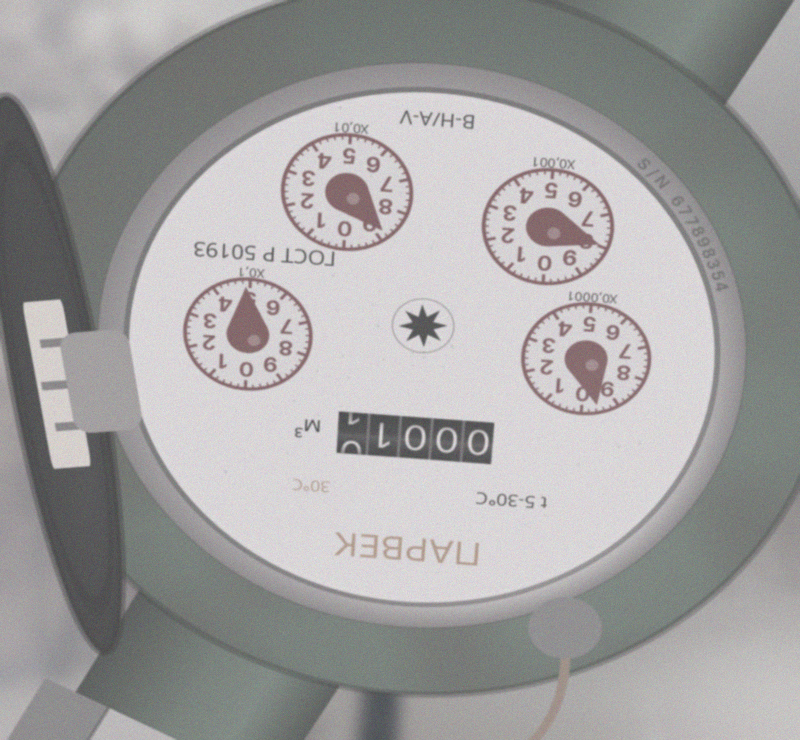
10.4879 m³
